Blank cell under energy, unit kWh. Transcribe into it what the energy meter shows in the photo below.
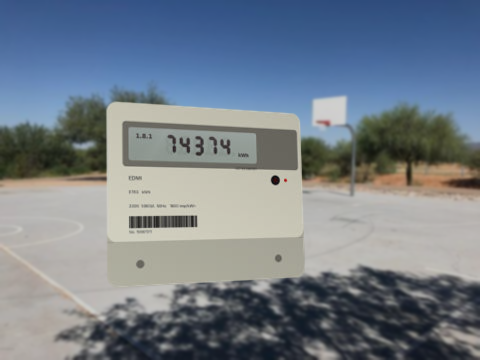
74374 kWh
